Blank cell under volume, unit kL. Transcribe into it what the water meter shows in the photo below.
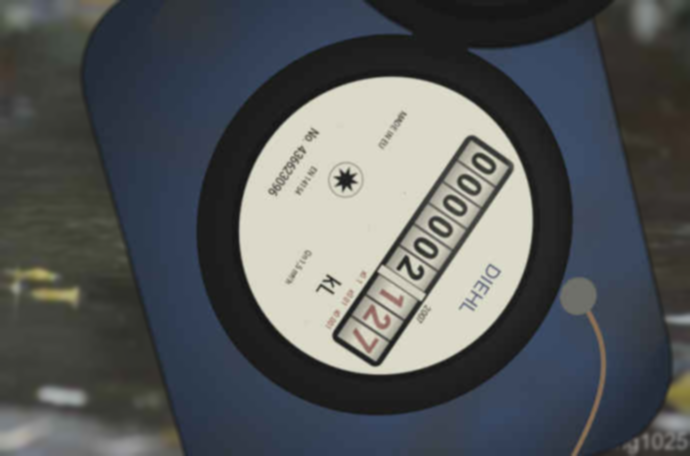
2.127 kL
